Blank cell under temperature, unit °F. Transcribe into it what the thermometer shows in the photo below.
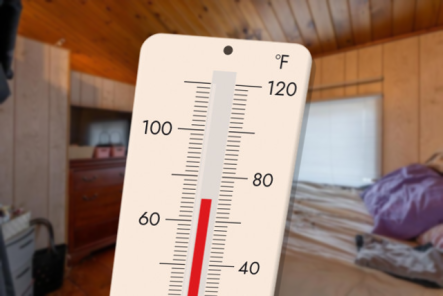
70 °F
